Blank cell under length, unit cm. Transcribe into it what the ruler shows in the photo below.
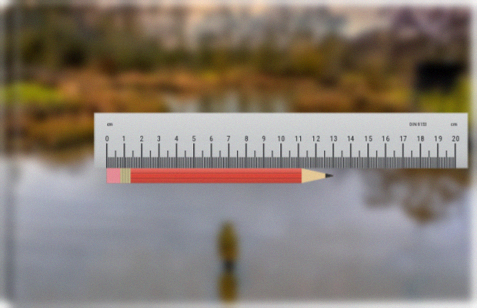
13 cm
